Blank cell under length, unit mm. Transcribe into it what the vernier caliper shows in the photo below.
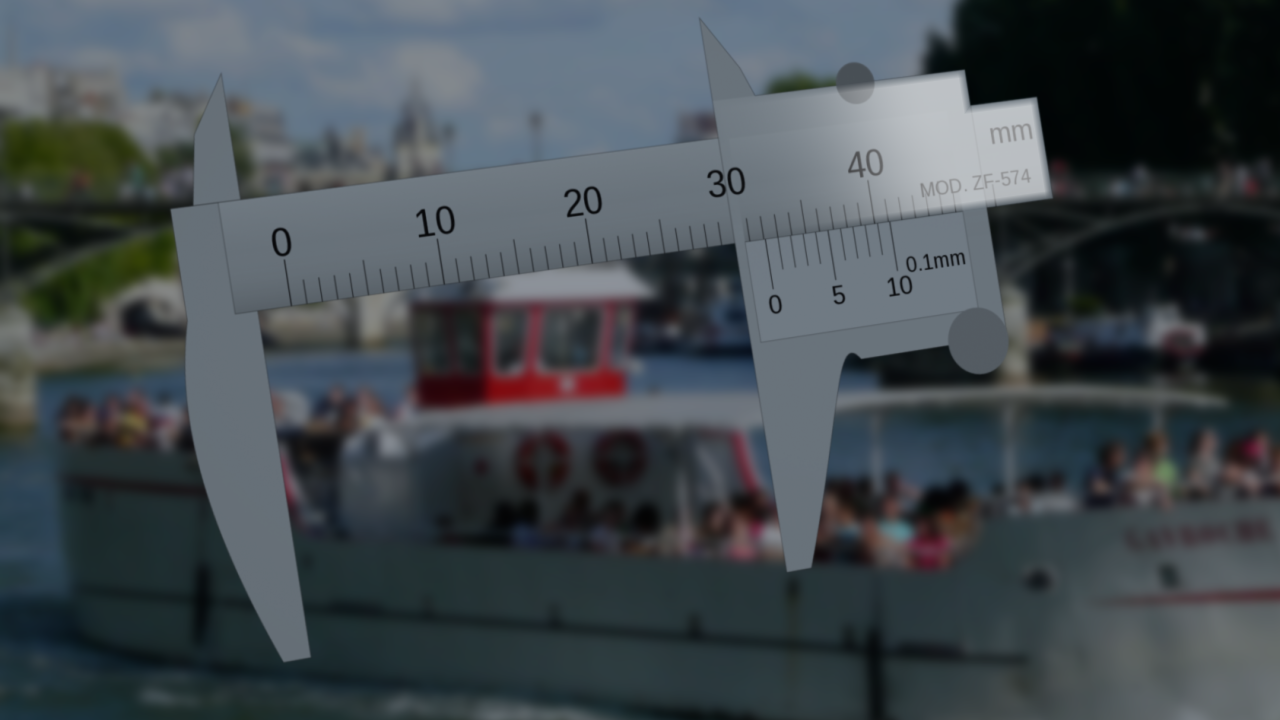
32.1 mm
